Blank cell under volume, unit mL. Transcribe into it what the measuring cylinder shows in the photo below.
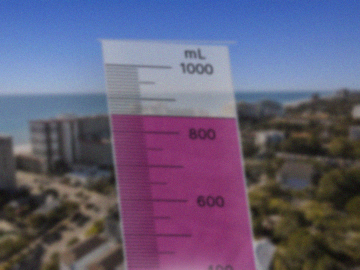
850 mL
